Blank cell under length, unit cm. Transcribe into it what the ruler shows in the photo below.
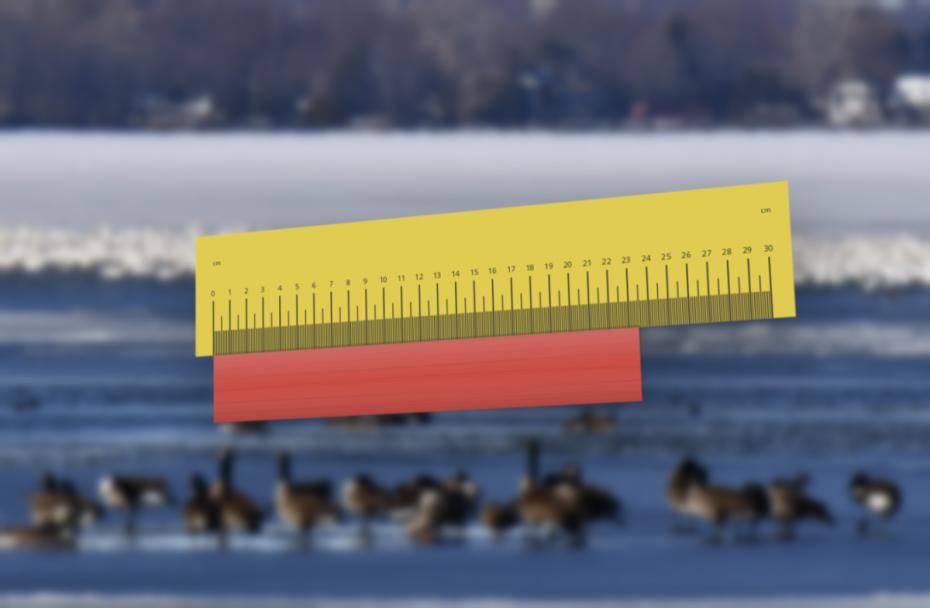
23.5 cm
